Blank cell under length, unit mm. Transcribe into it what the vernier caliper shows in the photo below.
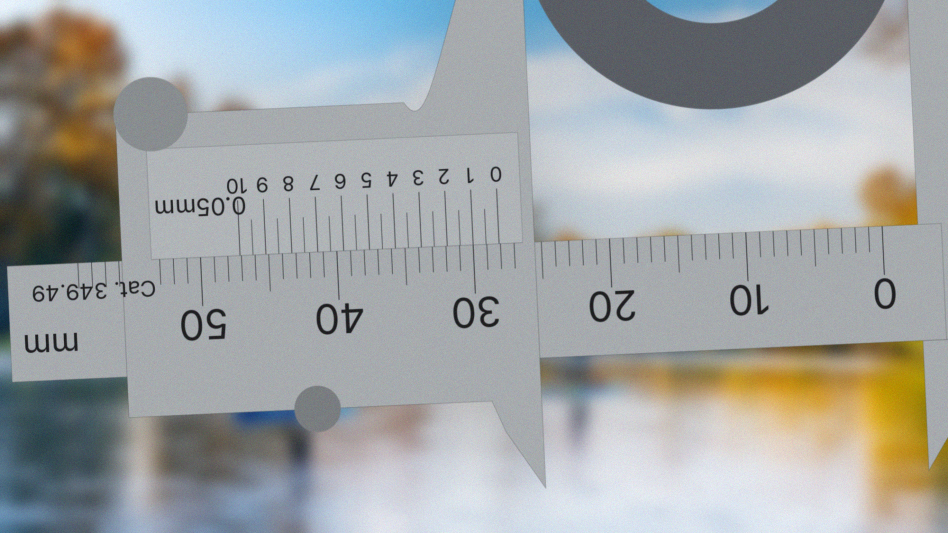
28.1 mm
